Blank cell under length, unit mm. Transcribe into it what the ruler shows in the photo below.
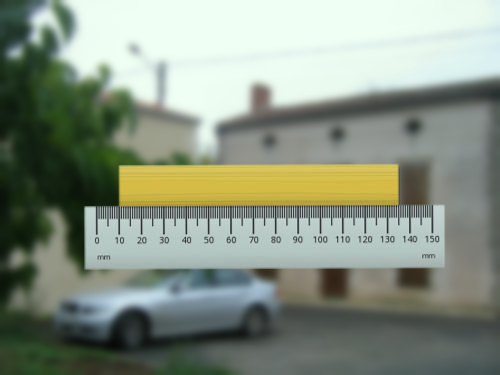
125 mm
